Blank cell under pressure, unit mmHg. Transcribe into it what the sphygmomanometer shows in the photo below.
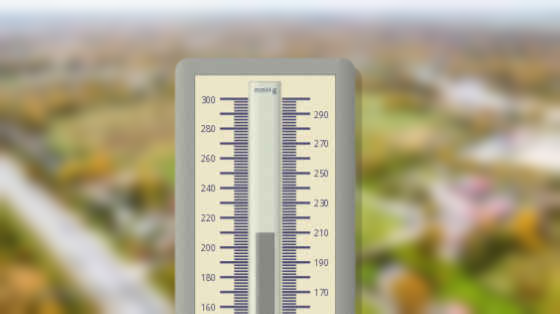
210 mmHg
